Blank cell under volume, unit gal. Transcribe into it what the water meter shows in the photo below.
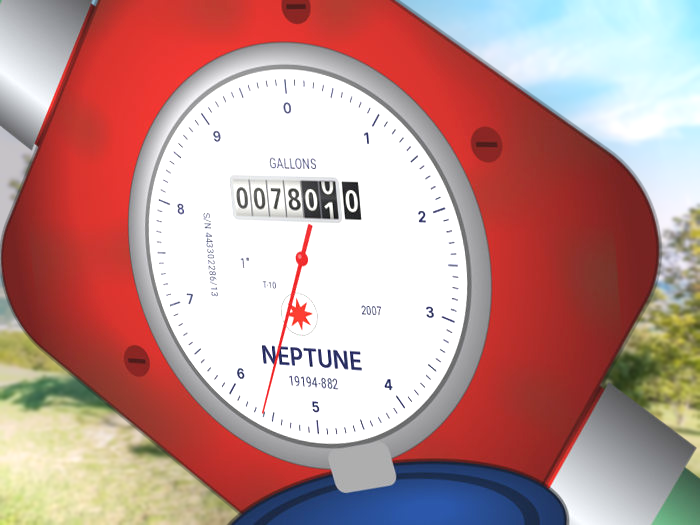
78005.6 gal
